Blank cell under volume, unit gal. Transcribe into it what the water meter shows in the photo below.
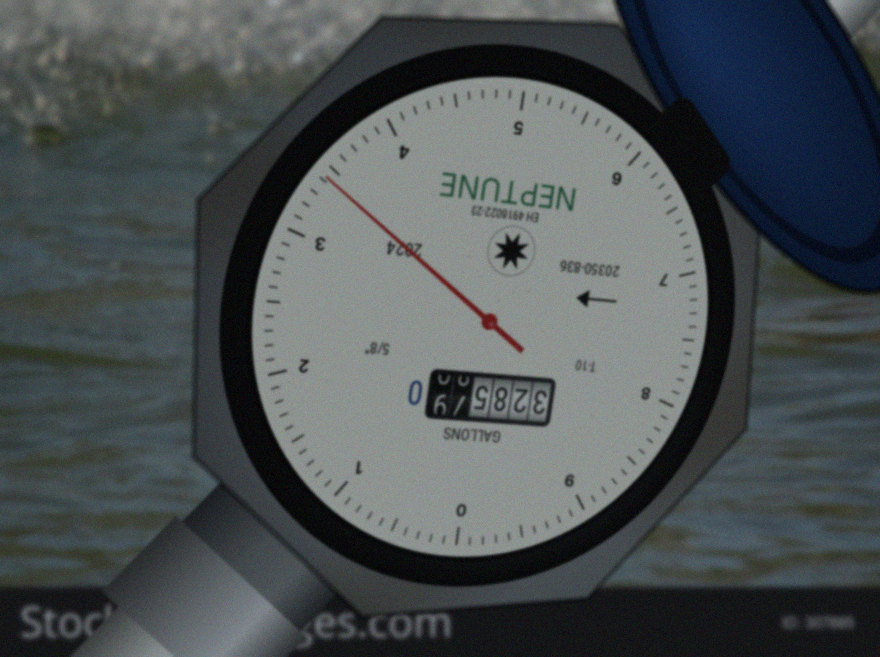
3285793.4 gal
